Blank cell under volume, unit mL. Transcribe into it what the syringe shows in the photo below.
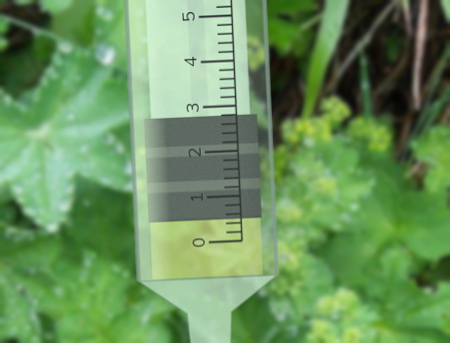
0.5 mL
